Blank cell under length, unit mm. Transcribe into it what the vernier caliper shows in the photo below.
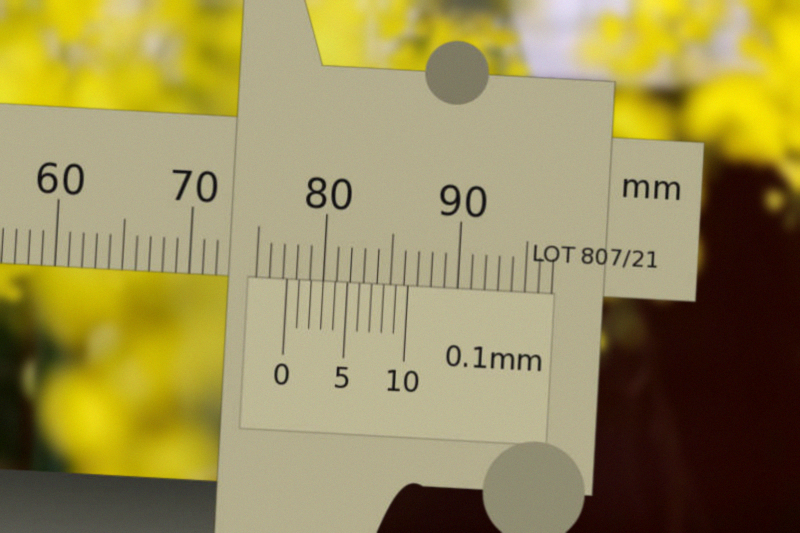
77.3 mm
